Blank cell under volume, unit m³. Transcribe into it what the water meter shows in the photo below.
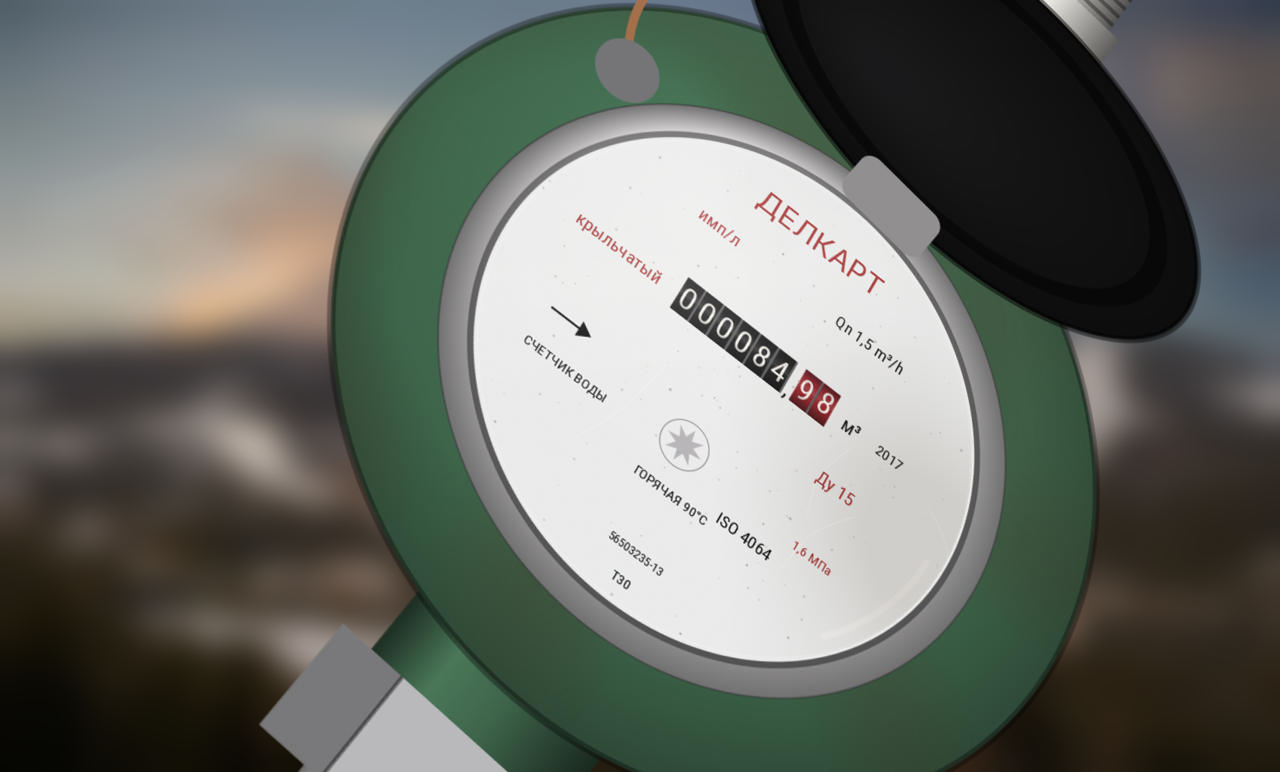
84.98 m³
